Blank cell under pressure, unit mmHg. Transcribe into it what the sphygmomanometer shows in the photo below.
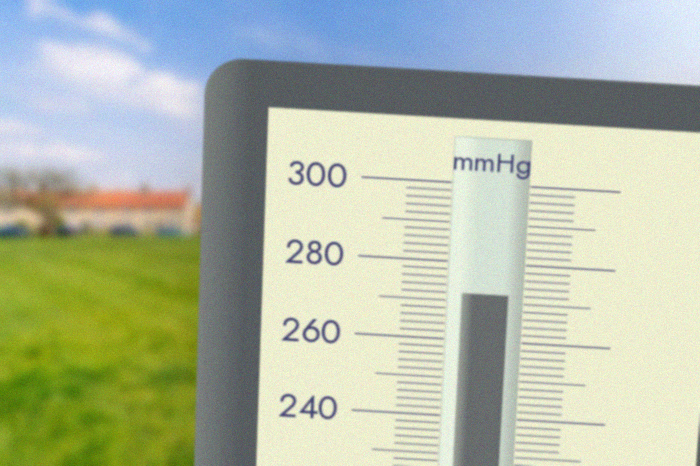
272 mmHg
